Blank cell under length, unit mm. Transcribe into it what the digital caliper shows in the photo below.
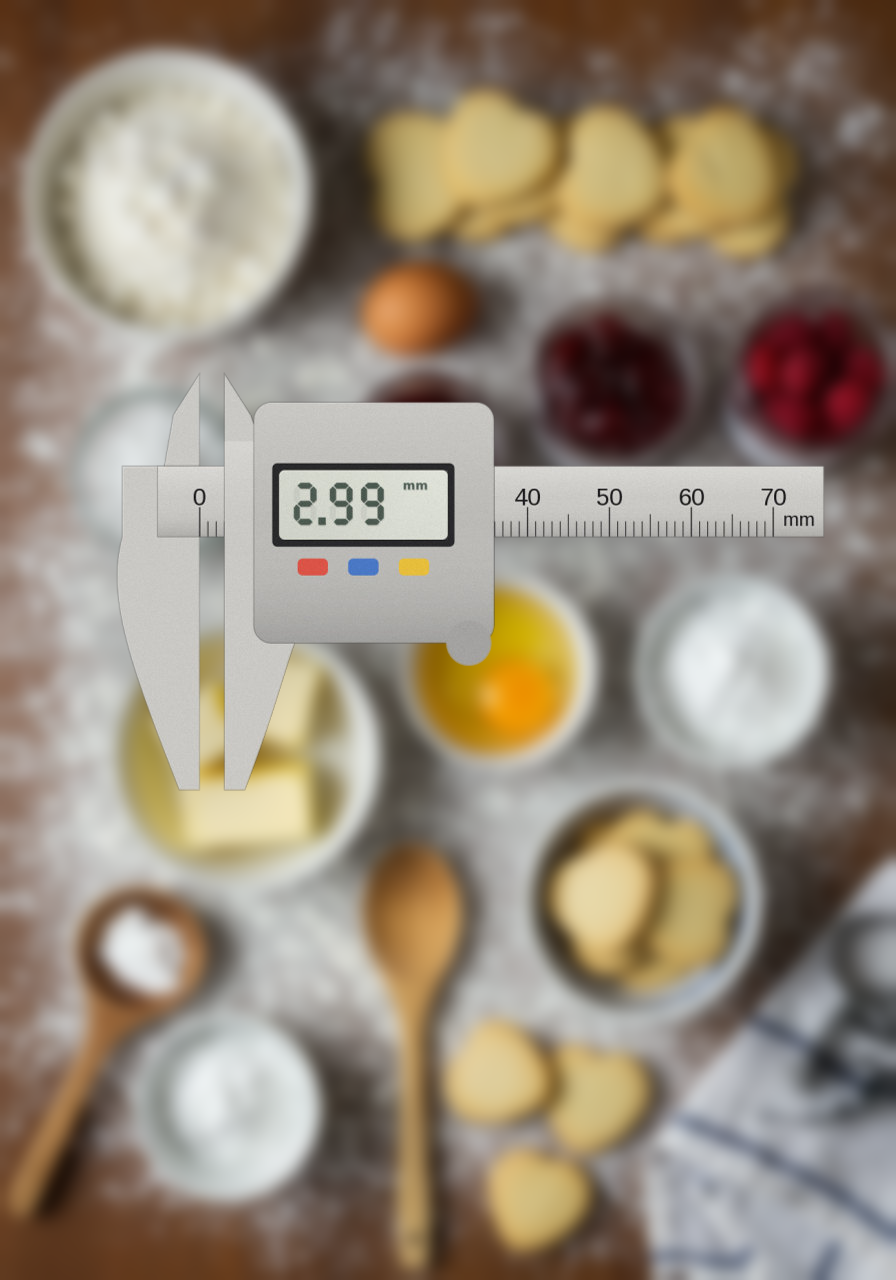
2.99 mm
